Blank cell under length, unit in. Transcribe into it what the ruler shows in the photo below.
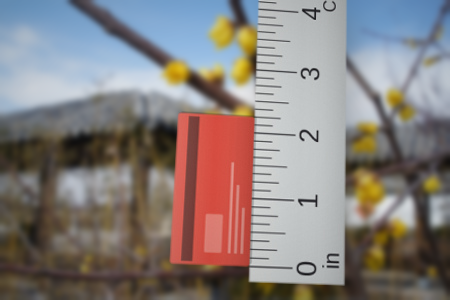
2.25 in
